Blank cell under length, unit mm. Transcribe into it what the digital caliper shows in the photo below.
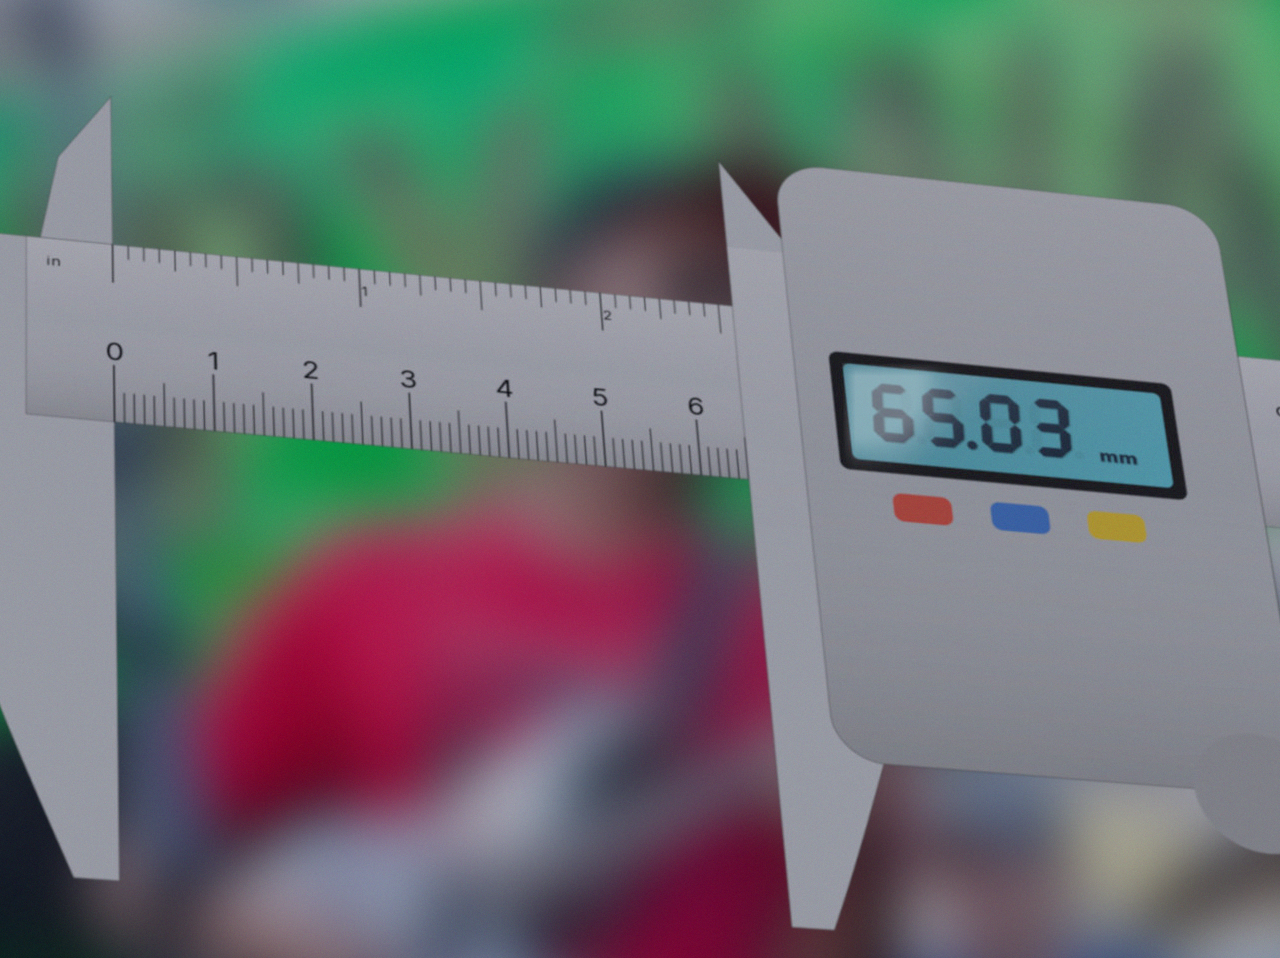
65.03 mm
